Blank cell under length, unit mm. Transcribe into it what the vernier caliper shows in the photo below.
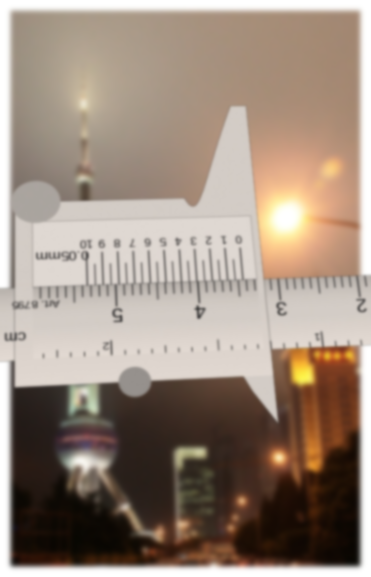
34.4 mm
